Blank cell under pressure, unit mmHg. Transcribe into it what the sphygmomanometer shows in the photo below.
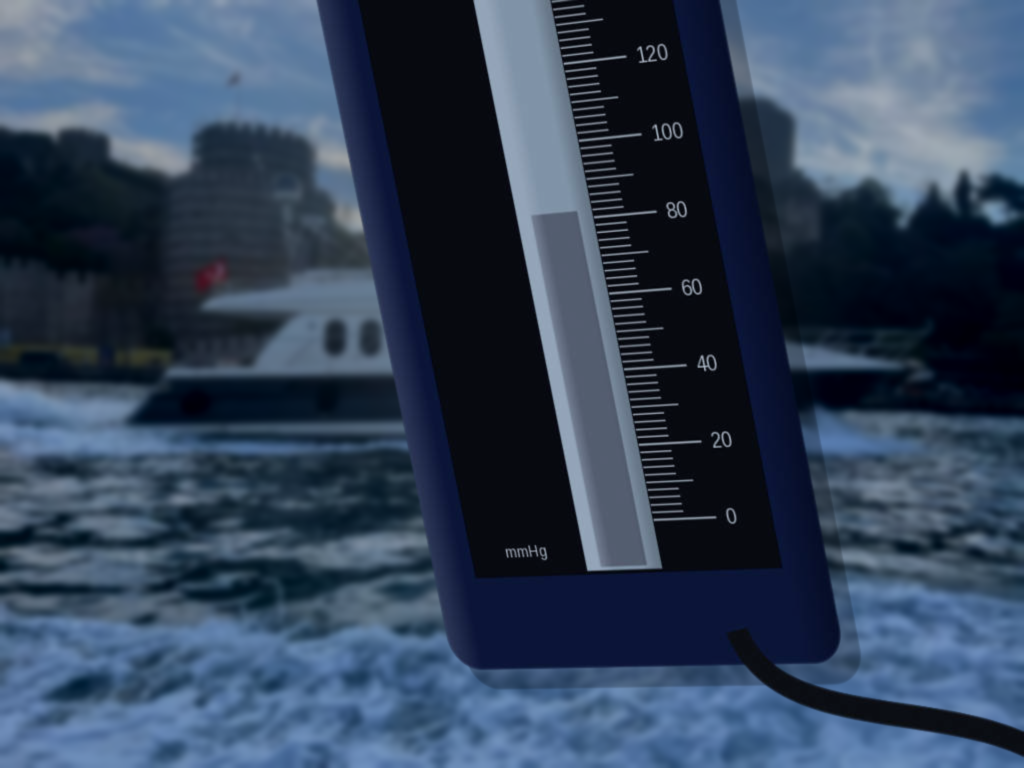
82 mmHg
